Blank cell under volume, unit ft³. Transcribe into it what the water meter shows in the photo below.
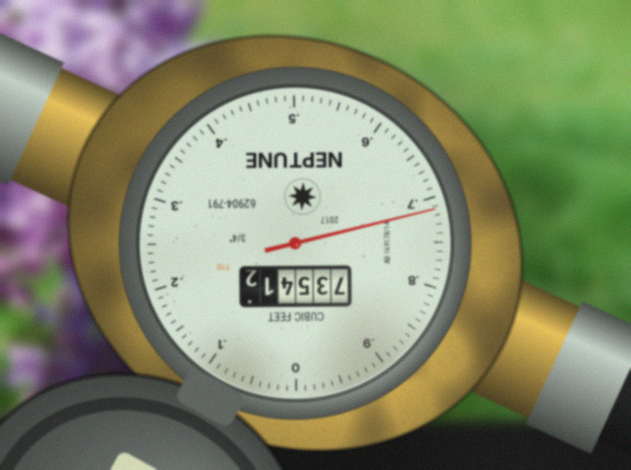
735411.71 ft³
